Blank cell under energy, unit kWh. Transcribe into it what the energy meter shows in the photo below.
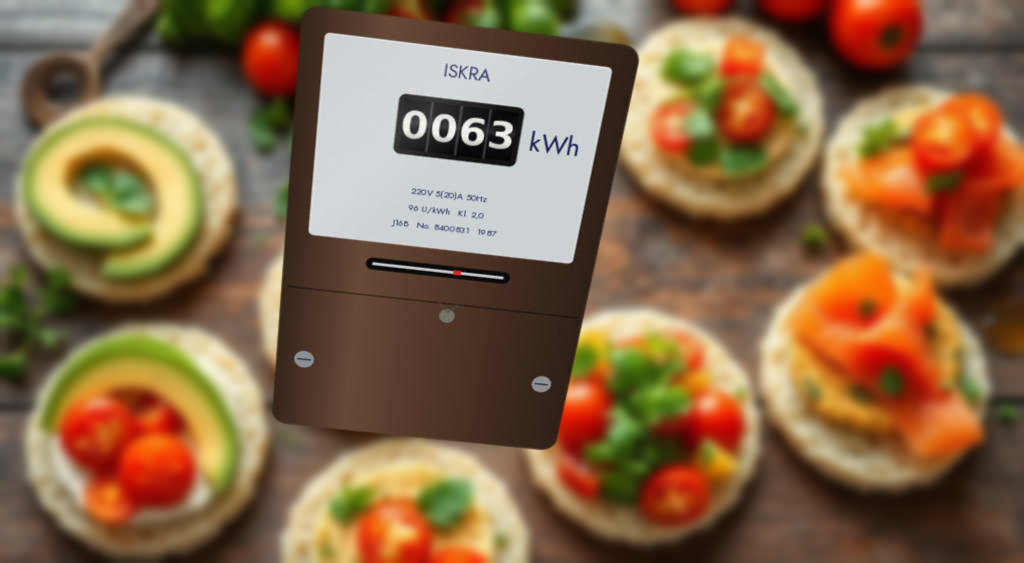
63 kWh
